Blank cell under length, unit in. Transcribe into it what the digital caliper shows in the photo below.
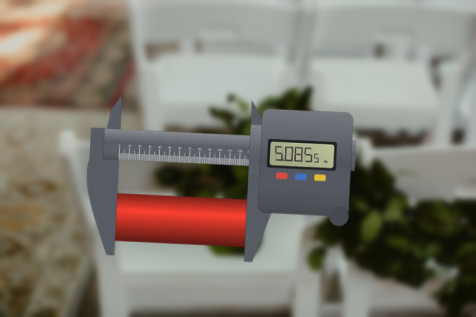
5.0855 in
